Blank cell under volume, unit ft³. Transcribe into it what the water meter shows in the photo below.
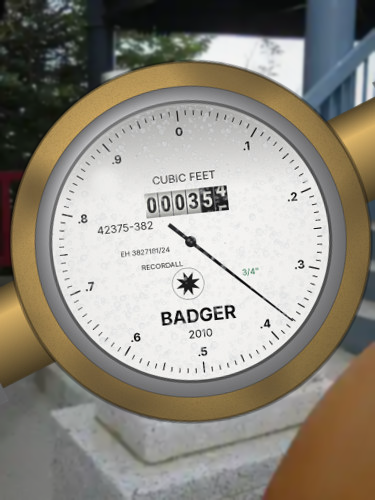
354.37 ft³
